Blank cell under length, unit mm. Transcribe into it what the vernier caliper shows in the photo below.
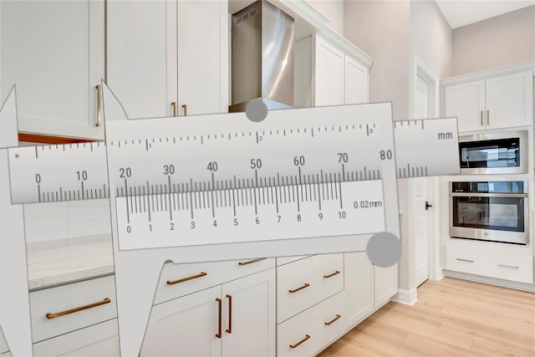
20.0 mm
